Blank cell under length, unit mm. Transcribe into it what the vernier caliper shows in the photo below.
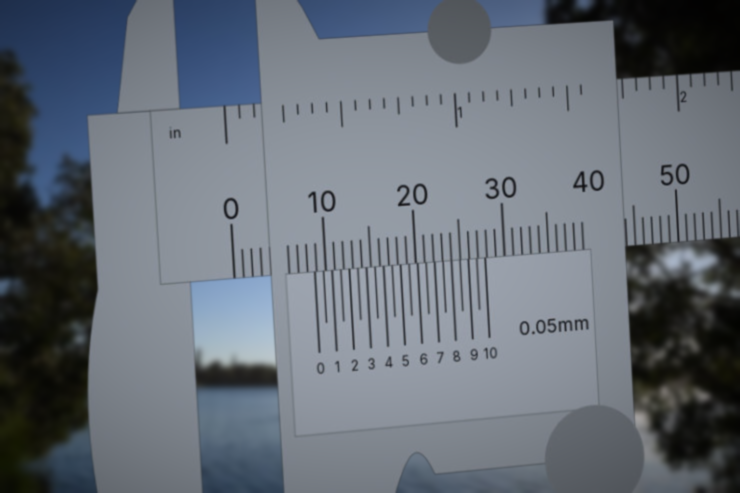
8.8 mm
